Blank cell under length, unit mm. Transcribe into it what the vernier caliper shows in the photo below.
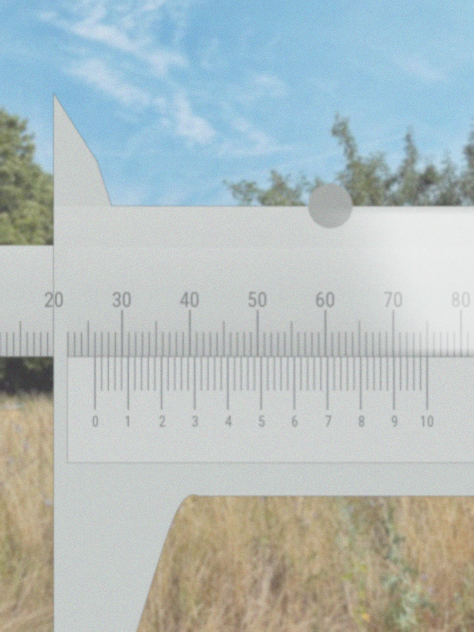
26.0 mm
